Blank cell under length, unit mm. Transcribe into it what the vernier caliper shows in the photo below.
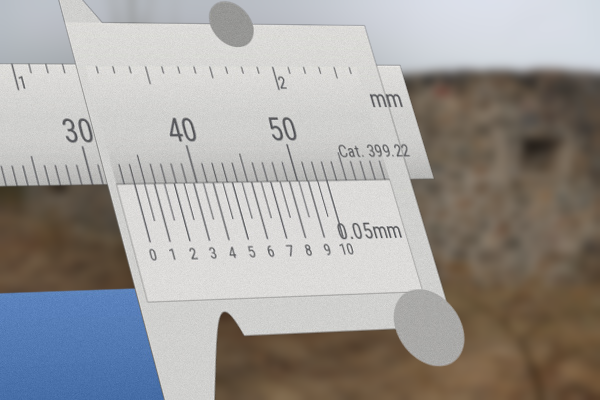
34.0 mm
